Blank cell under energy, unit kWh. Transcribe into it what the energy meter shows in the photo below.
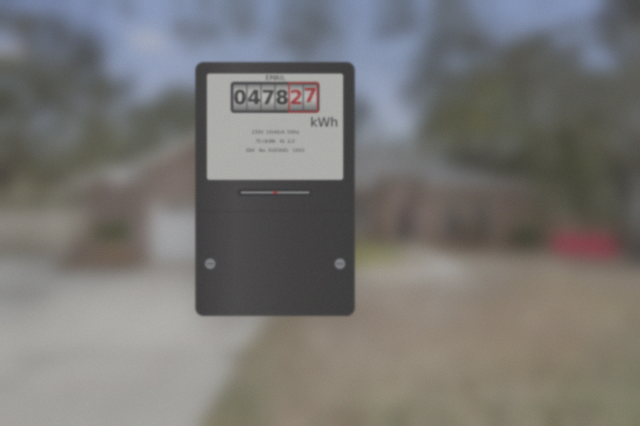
478.27 kWh
